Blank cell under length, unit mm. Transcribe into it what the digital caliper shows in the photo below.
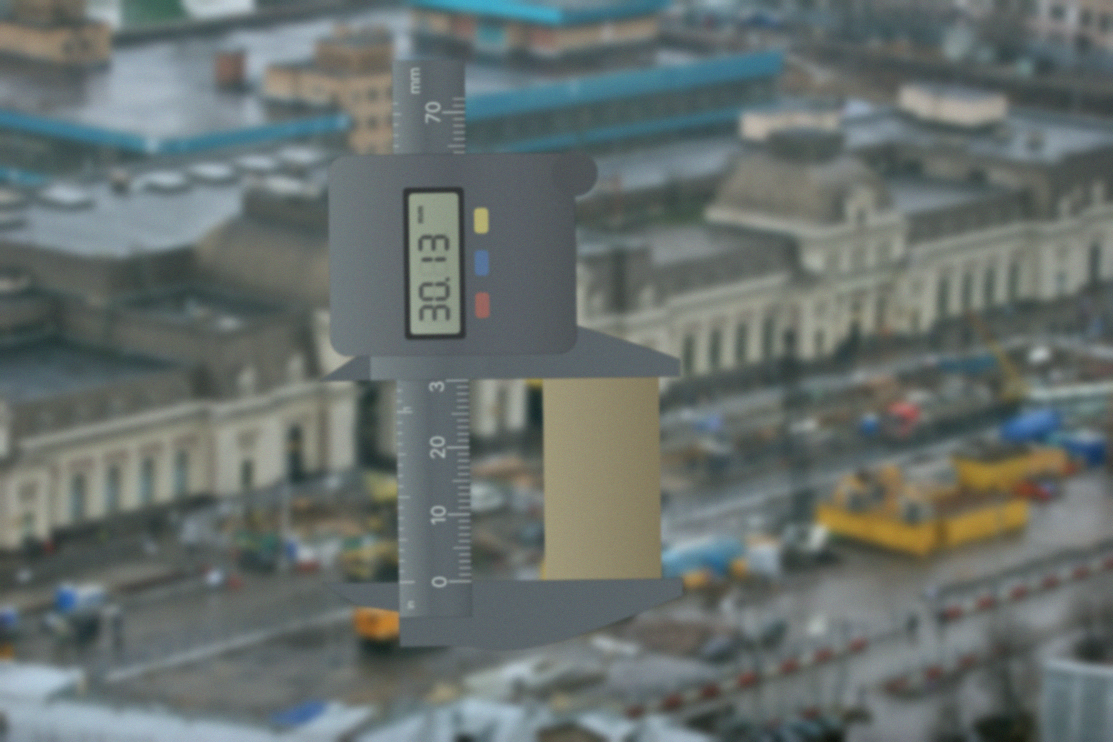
30.13 mm
